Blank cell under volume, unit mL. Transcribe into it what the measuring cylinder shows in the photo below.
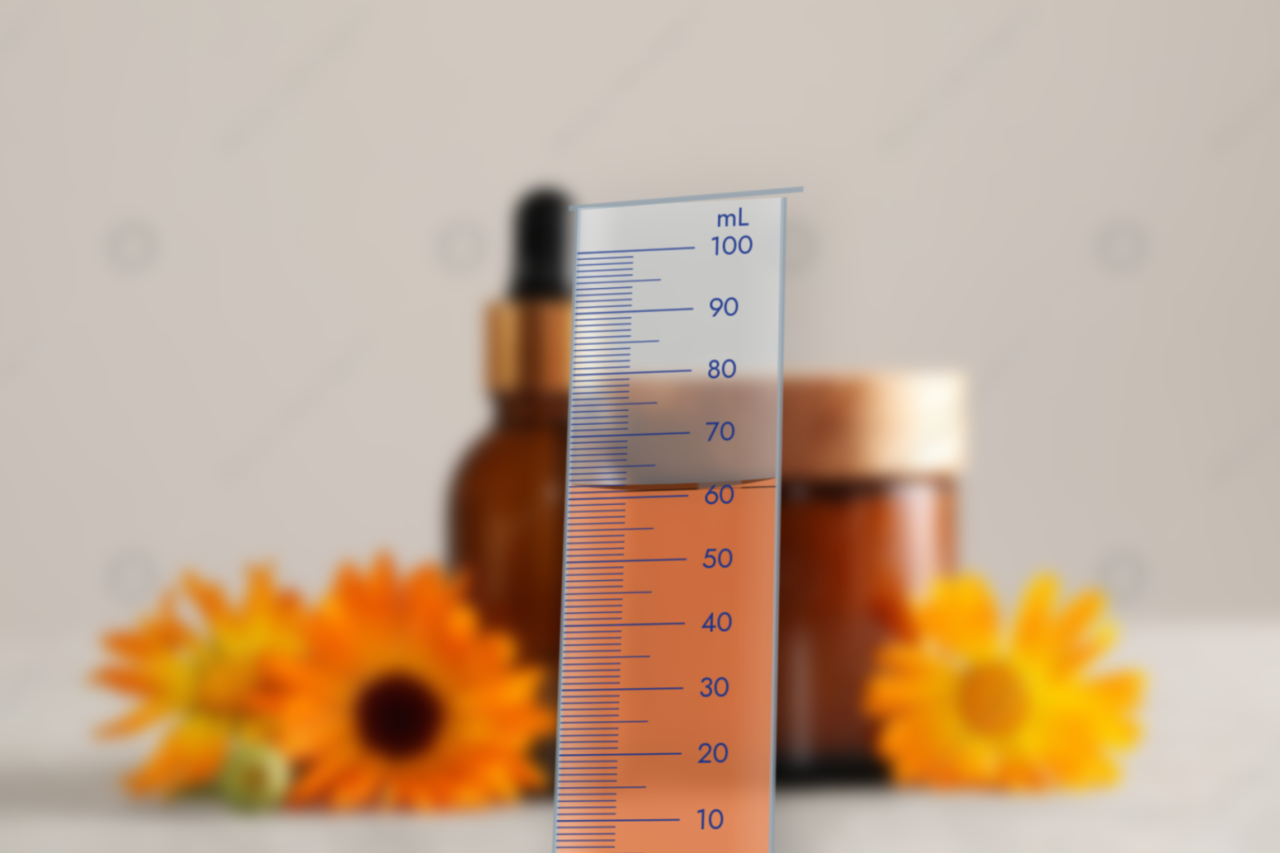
61 mL
